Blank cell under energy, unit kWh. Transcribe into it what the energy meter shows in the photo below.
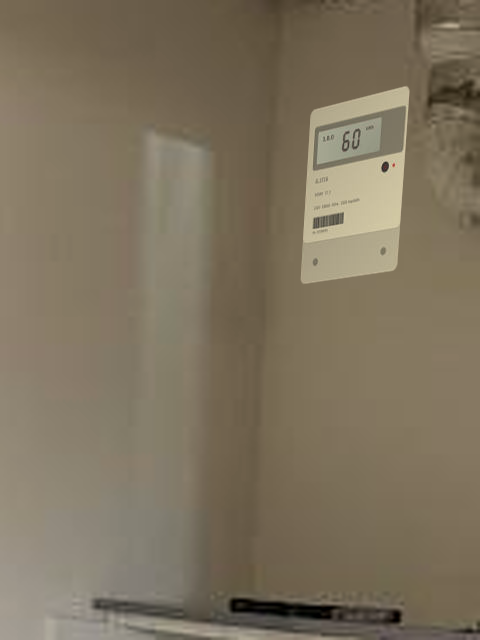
60 kWh
